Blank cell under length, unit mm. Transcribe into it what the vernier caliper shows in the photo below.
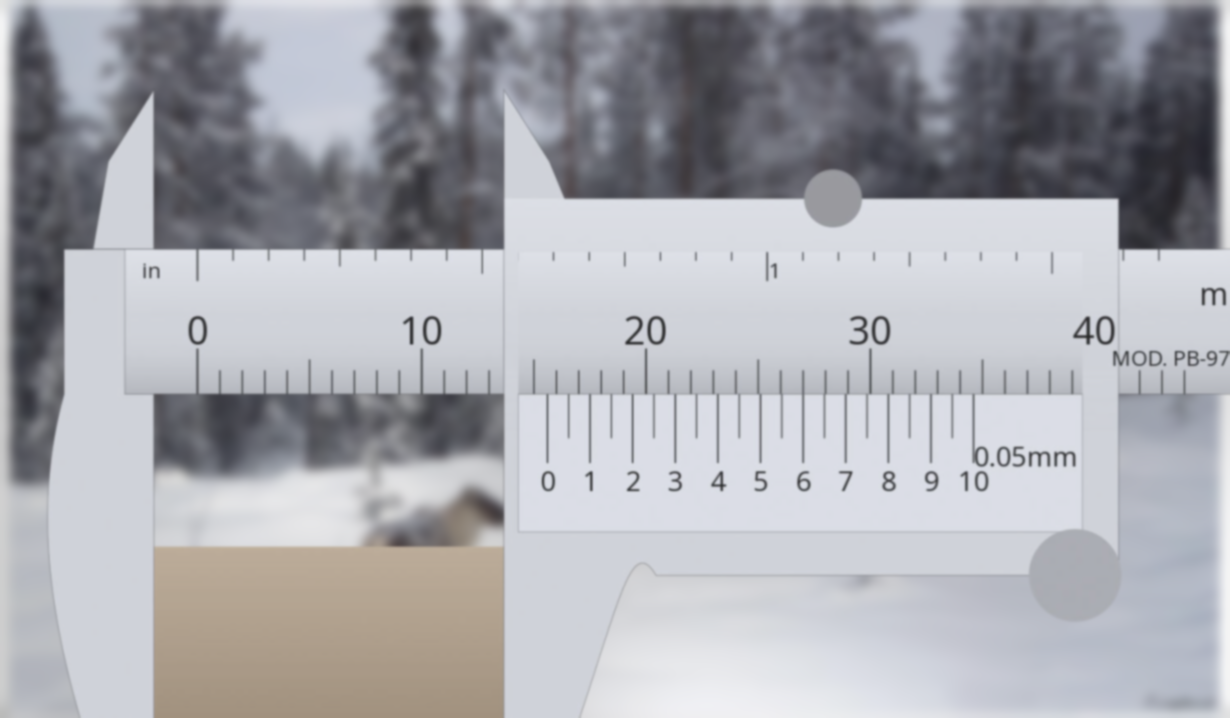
15.6 mm
